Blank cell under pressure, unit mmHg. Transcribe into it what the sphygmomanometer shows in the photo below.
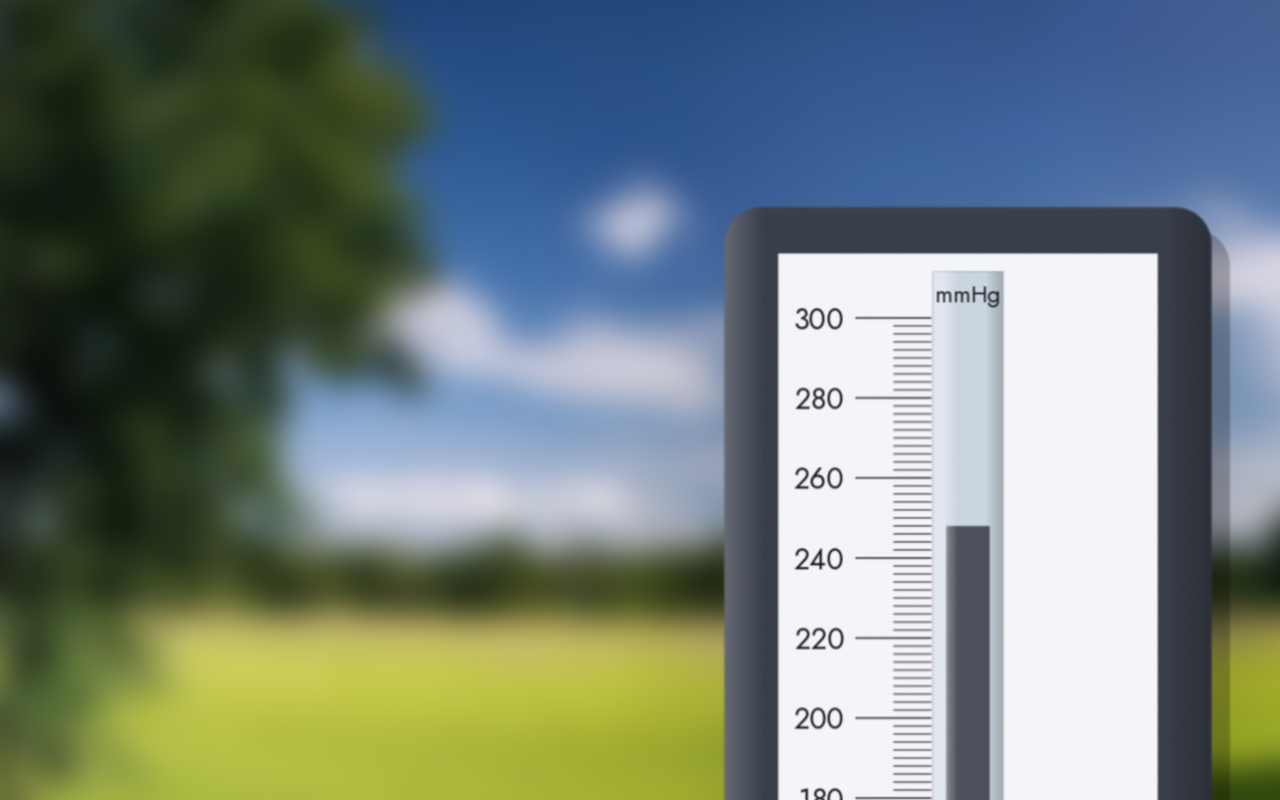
248 mmHg
